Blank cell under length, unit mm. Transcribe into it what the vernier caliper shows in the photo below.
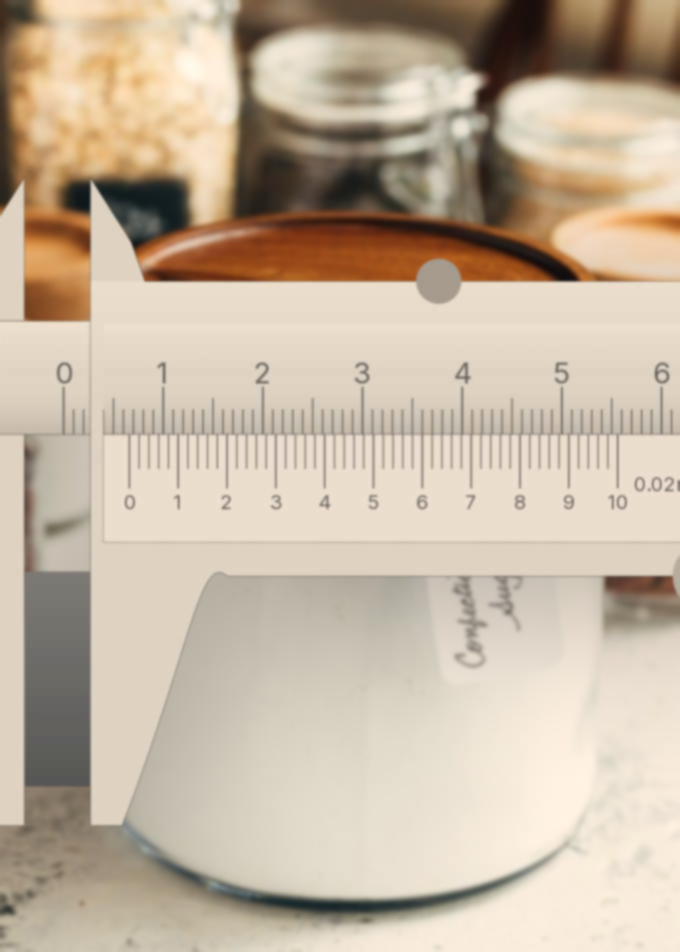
6.6 mm
